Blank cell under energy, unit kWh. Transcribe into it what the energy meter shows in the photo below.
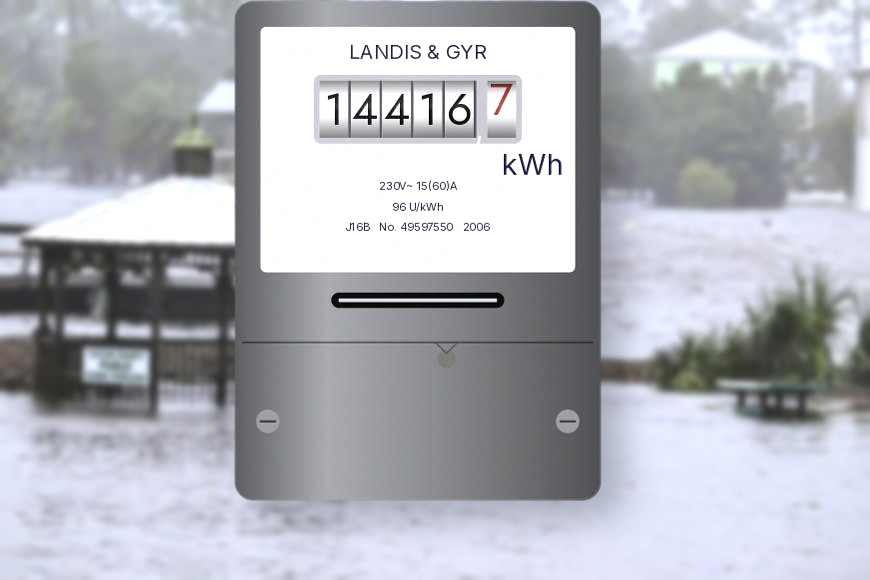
14416.7 kWh
